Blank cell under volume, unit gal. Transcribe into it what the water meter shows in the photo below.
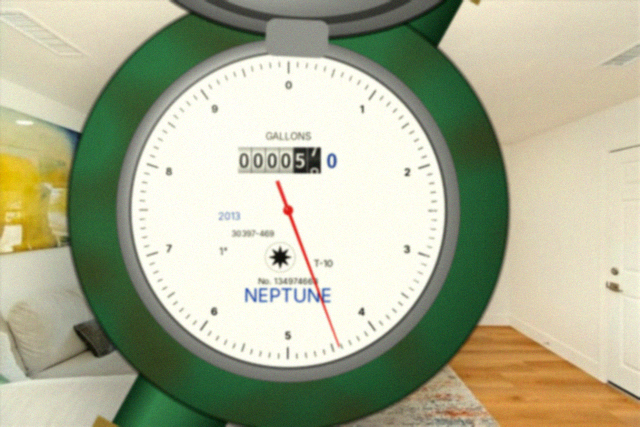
574.4 gal
